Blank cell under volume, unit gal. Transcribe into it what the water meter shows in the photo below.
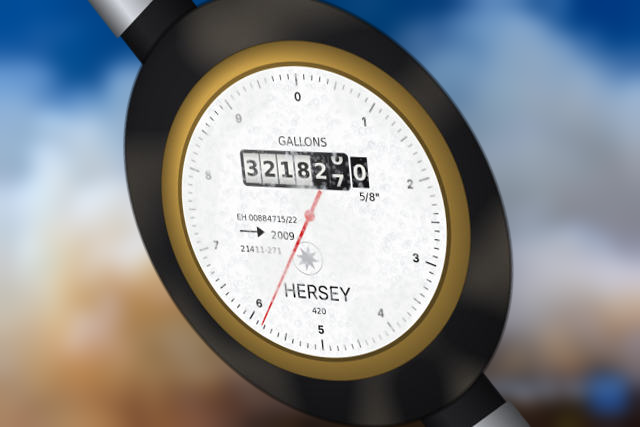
3218265.8 gal
